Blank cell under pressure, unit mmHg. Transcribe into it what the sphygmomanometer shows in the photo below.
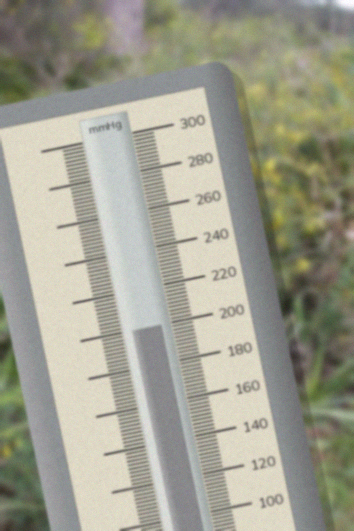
200 mmHg
